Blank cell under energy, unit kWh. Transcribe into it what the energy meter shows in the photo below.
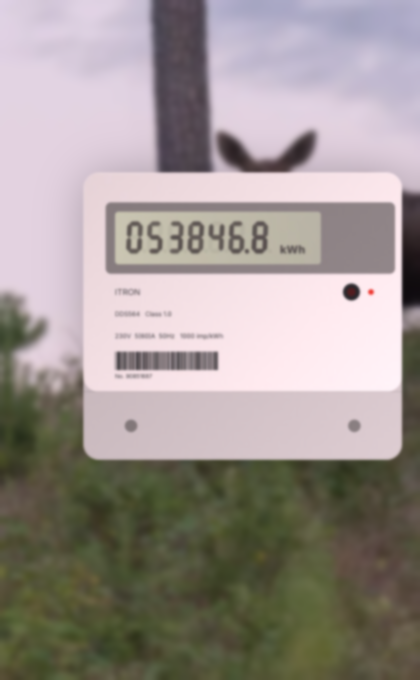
53846.8 kWh
